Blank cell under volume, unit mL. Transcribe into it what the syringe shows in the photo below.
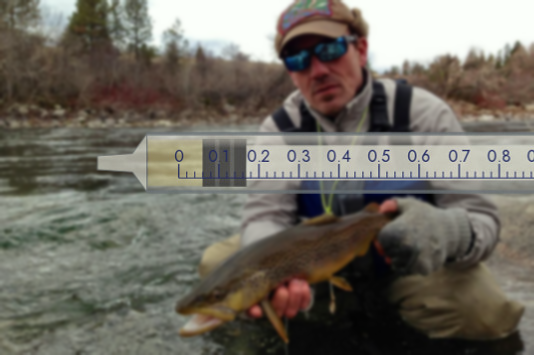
0.06 mL
